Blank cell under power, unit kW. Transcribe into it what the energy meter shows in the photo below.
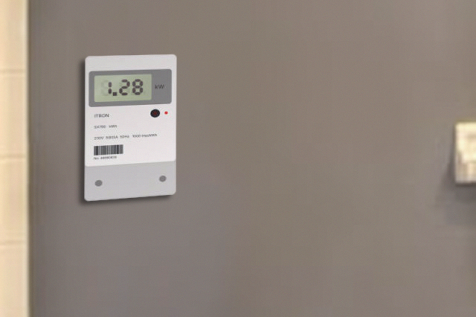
1.28 kW
